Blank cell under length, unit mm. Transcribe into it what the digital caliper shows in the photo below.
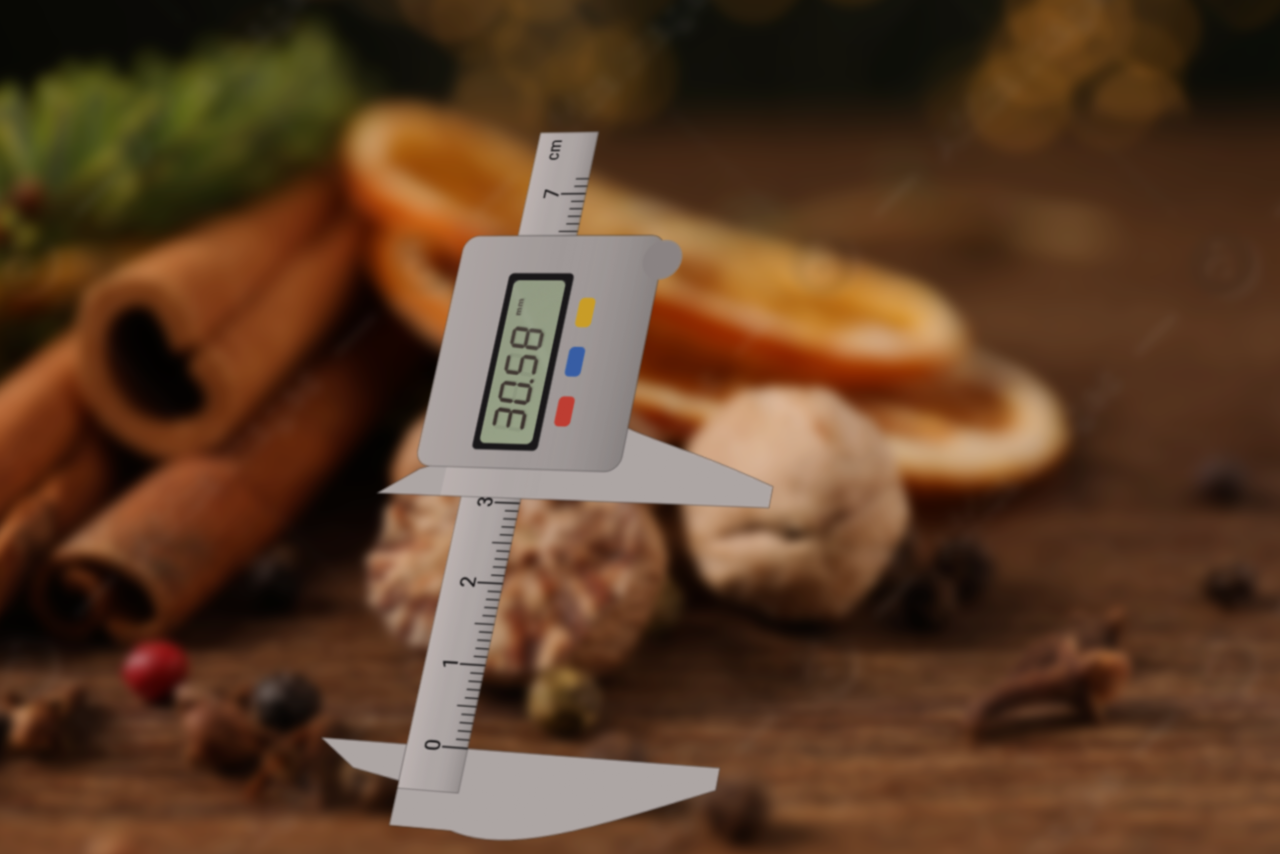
30.58 mm
